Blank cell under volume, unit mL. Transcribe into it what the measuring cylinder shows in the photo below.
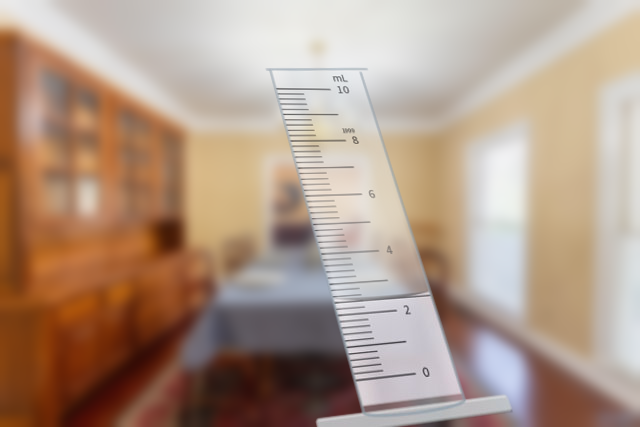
2.4 mL
